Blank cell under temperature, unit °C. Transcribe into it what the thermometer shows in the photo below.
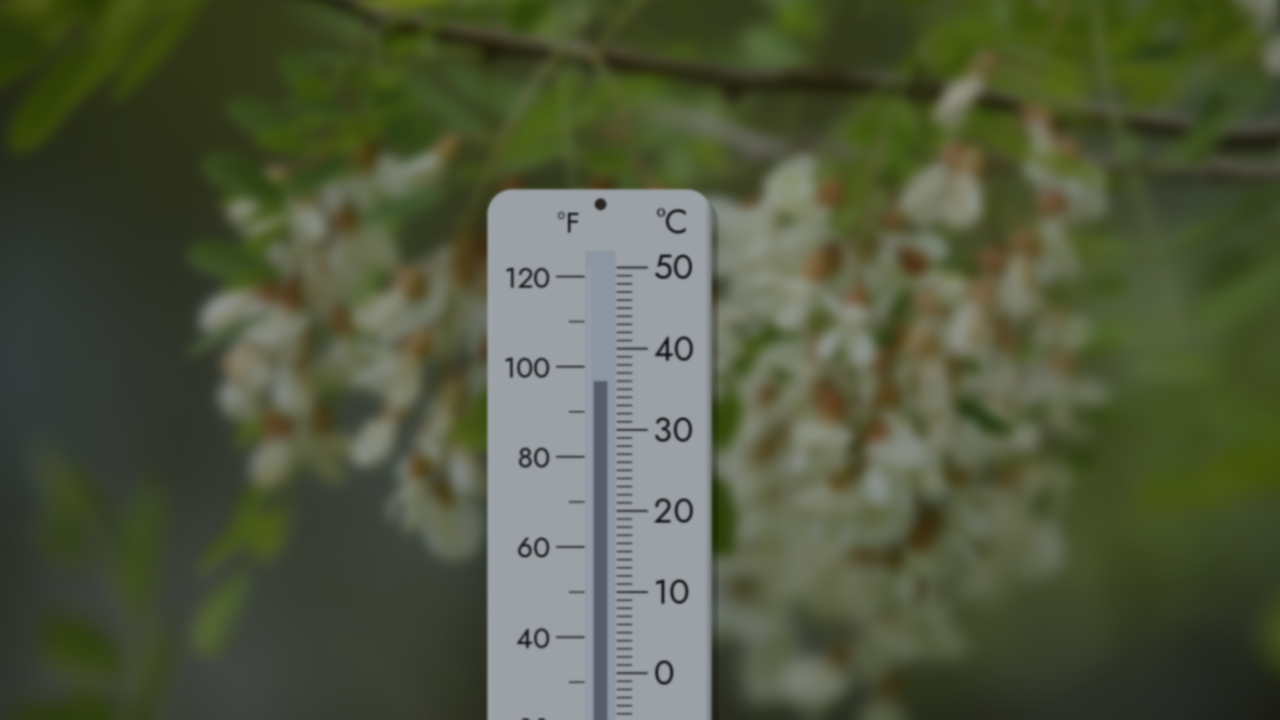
36 °C
